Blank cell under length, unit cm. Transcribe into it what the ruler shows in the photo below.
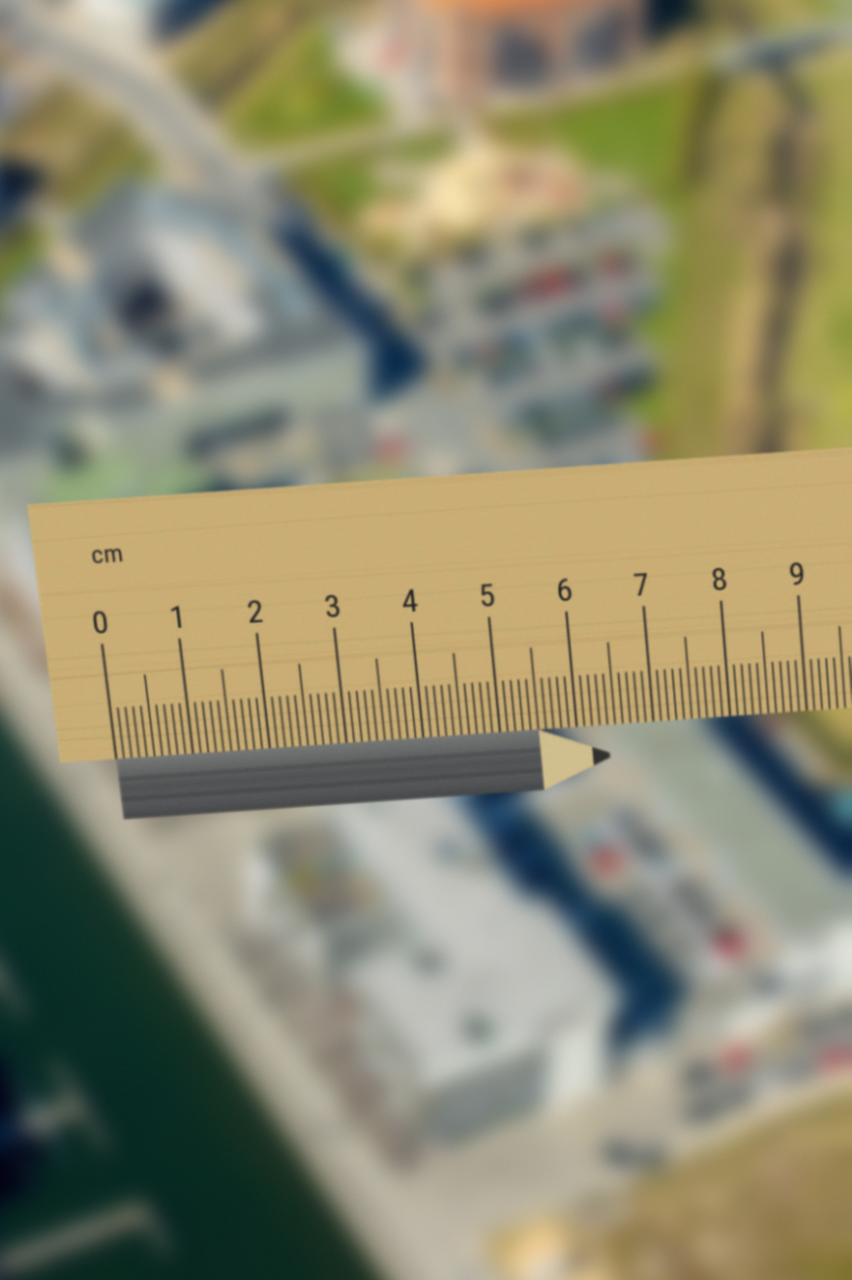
6.4 cm
